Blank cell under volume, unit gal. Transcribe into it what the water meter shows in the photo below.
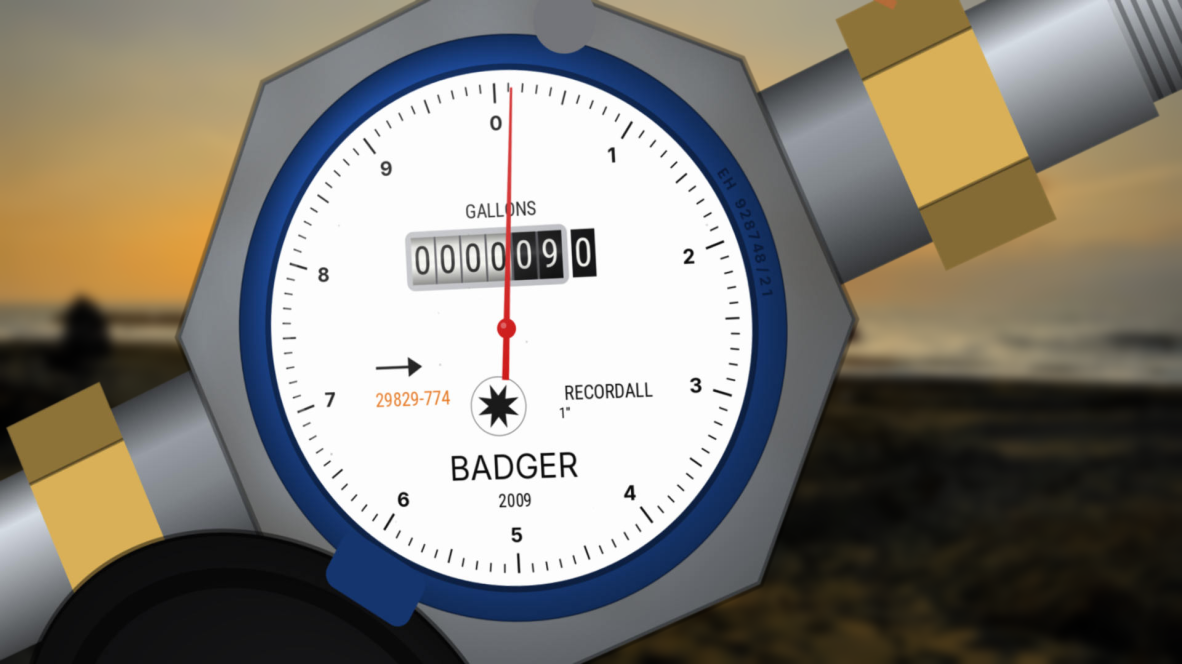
90.1 gal
